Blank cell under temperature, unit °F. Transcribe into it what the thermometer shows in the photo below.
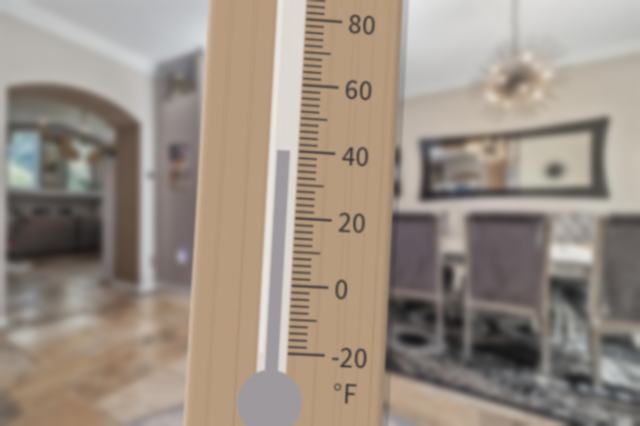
40 °F
